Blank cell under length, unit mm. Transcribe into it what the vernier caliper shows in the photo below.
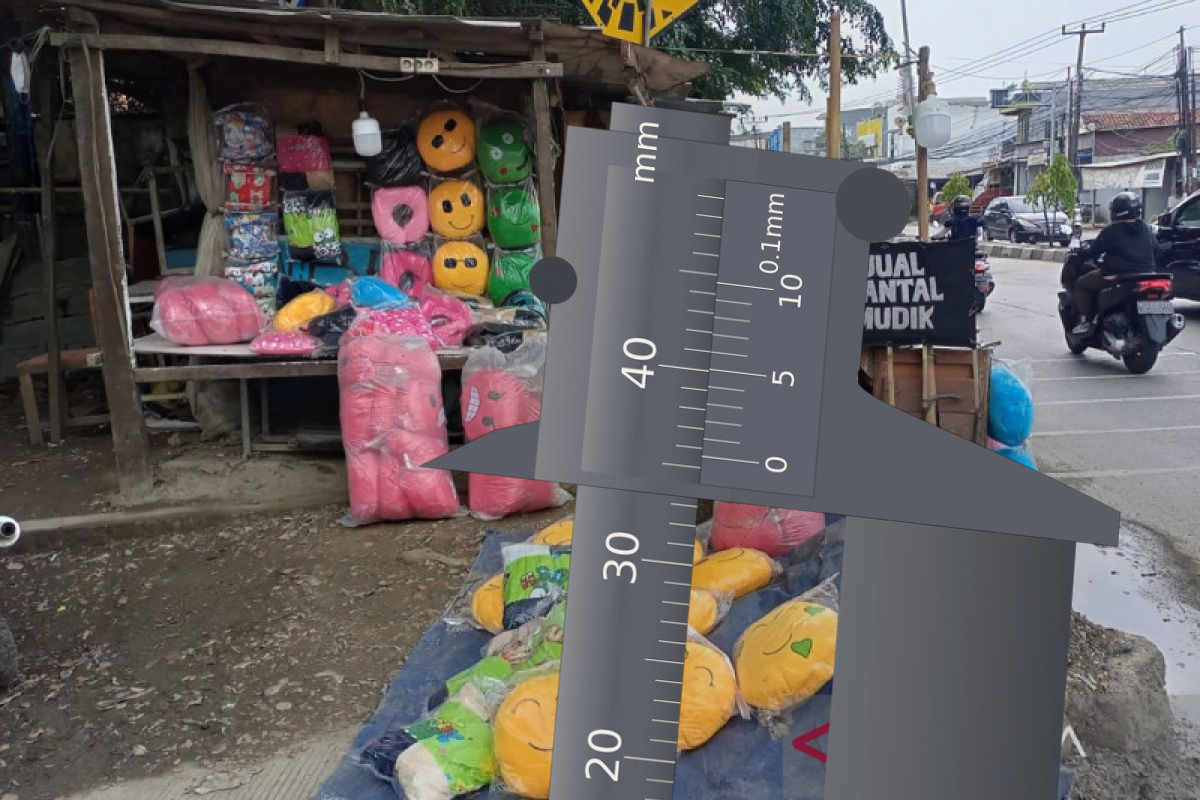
35.6 mm
